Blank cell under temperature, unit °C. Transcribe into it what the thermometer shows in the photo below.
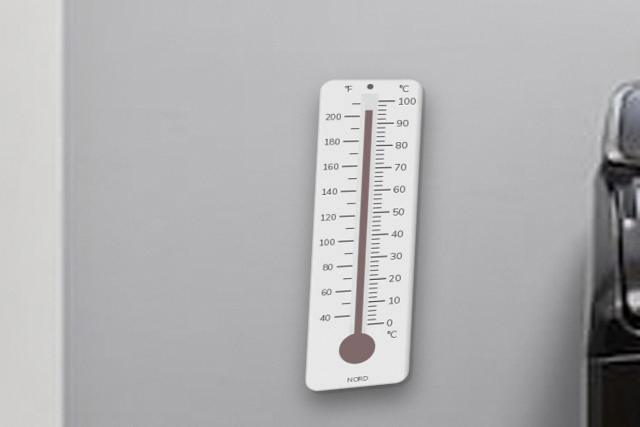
96 °C
